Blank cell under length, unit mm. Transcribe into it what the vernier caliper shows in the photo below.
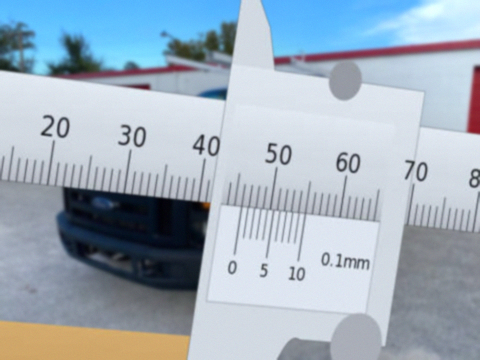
46.0 mm
